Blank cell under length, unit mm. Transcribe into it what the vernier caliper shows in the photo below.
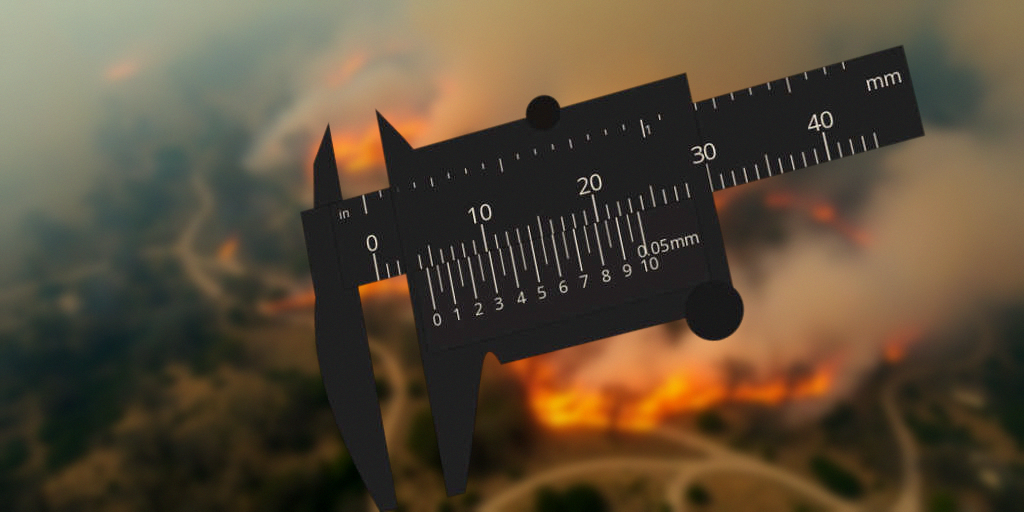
4.5 mm
